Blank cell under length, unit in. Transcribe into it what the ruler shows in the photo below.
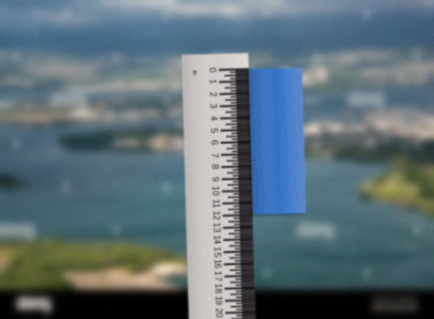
12 in
